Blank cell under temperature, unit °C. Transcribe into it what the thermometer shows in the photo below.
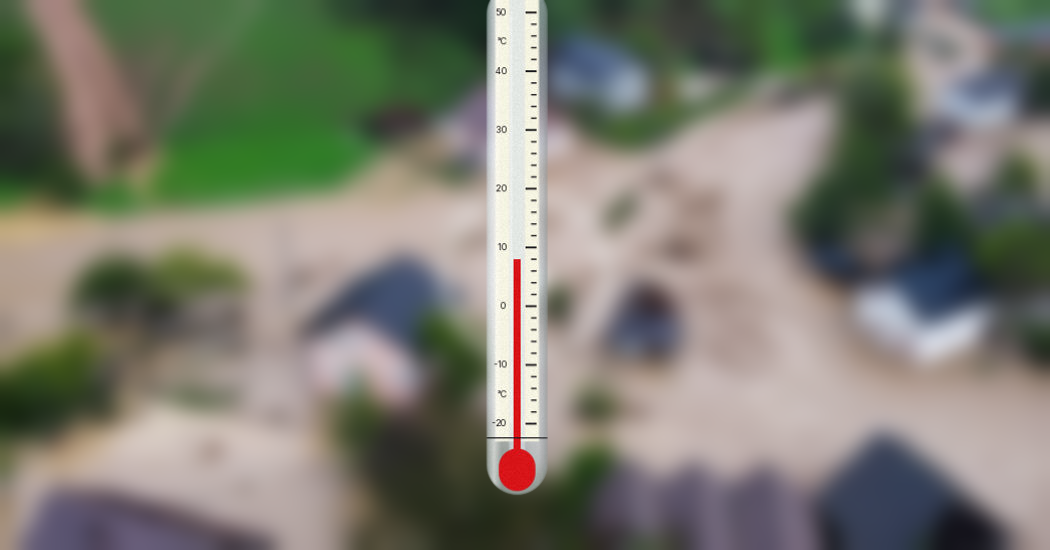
8 °C
